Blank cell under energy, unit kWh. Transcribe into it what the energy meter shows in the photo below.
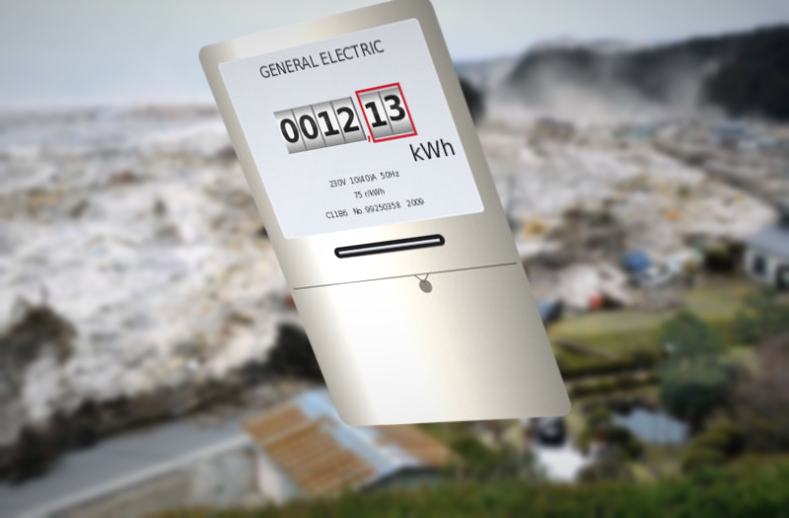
12.13 kWh
